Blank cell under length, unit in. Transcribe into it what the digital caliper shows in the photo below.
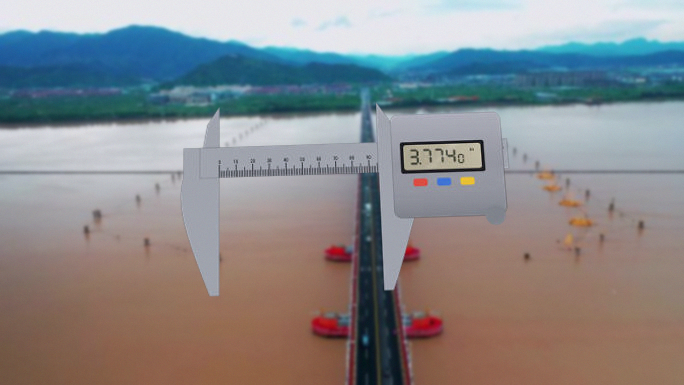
3.7740 in
